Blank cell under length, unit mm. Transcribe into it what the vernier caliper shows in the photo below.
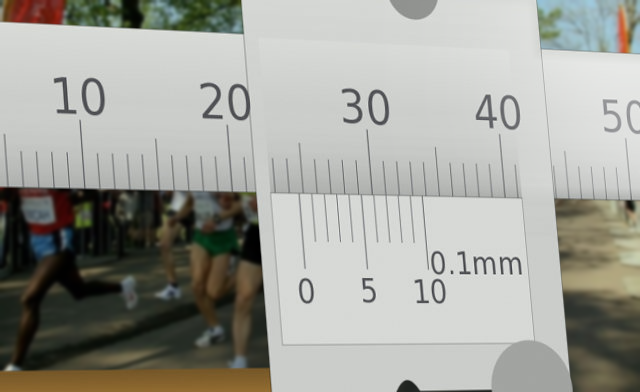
24.7 mm
